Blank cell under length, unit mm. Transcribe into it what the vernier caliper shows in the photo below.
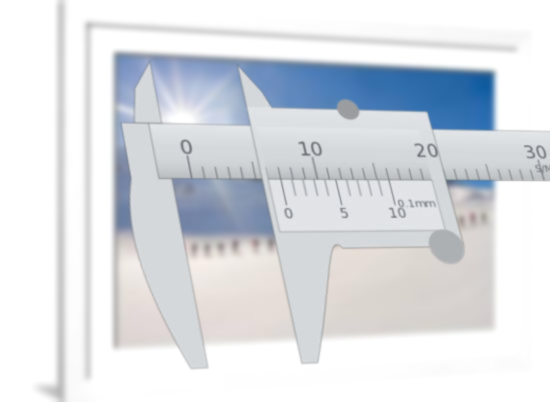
7.0 mm
